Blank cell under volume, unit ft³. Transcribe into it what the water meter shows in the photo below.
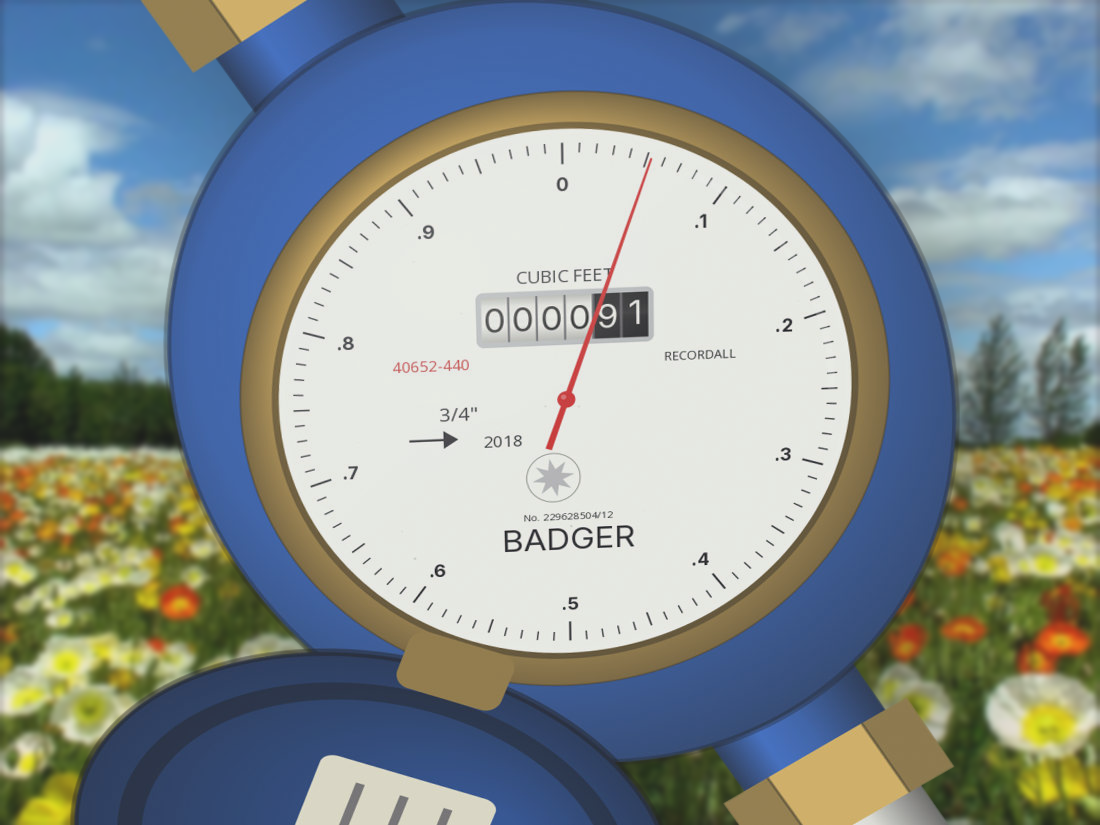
91.05 ft³
